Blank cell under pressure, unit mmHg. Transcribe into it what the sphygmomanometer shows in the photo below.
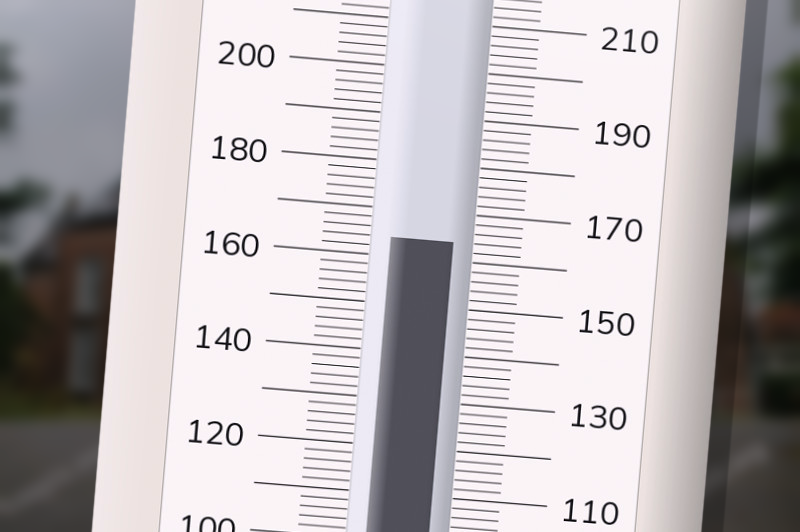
164 mmHg
